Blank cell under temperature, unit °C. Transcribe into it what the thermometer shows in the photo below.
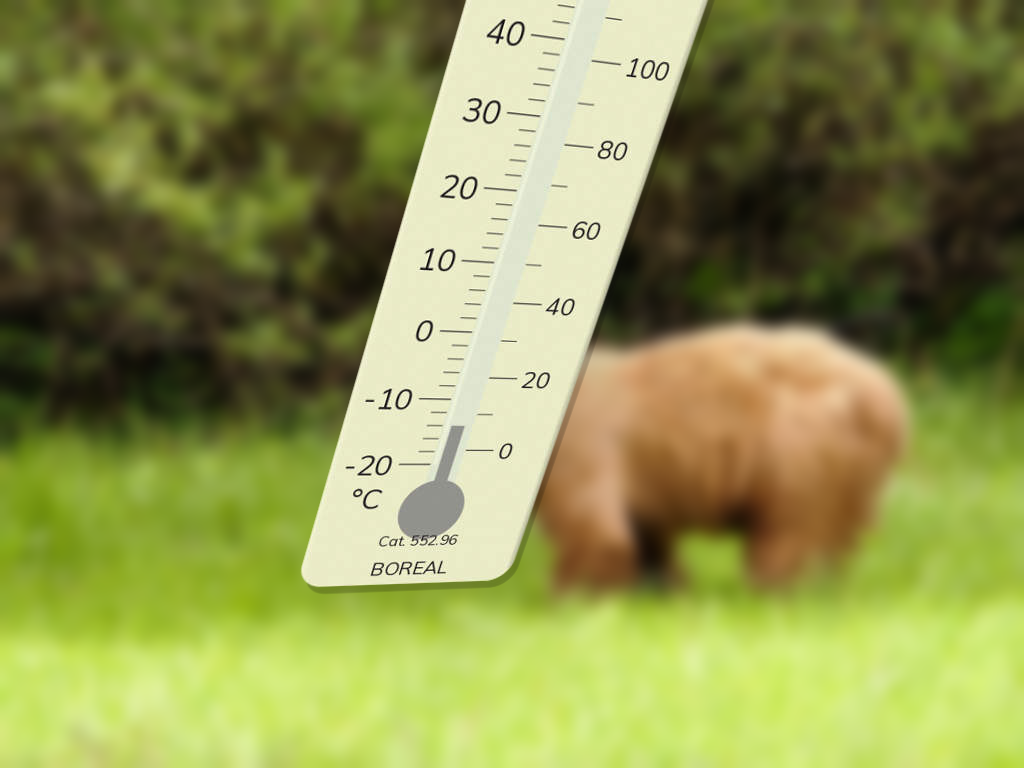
-14 °C
